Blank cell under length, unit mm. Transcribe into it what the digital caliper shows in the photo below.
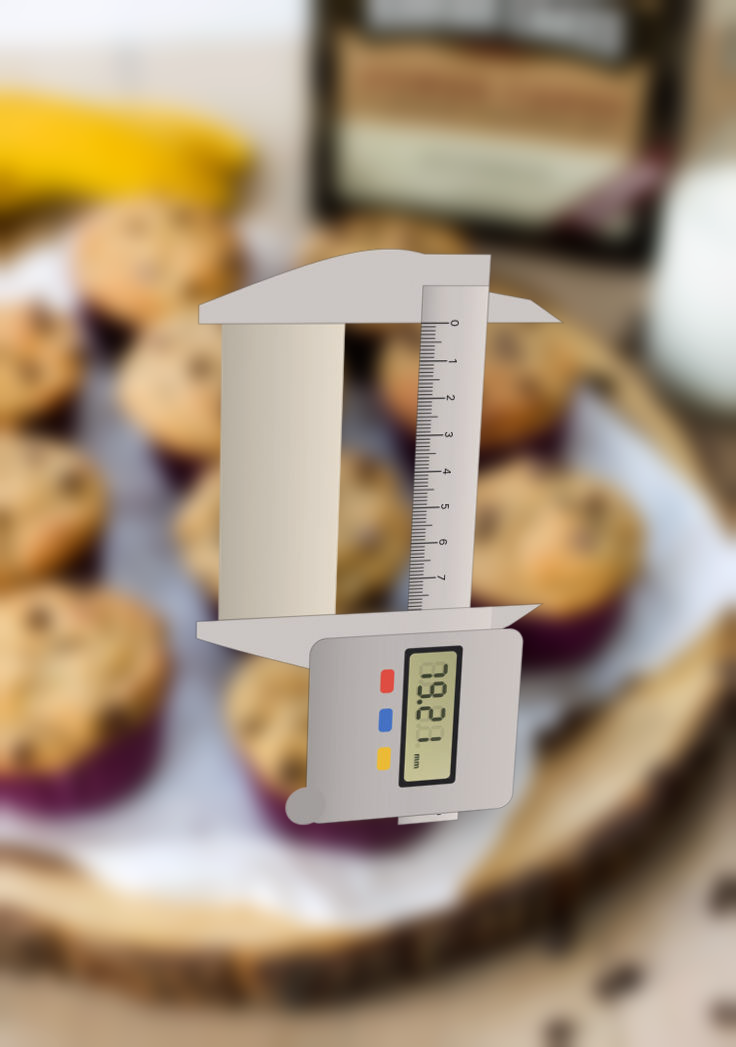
79.21 mm
